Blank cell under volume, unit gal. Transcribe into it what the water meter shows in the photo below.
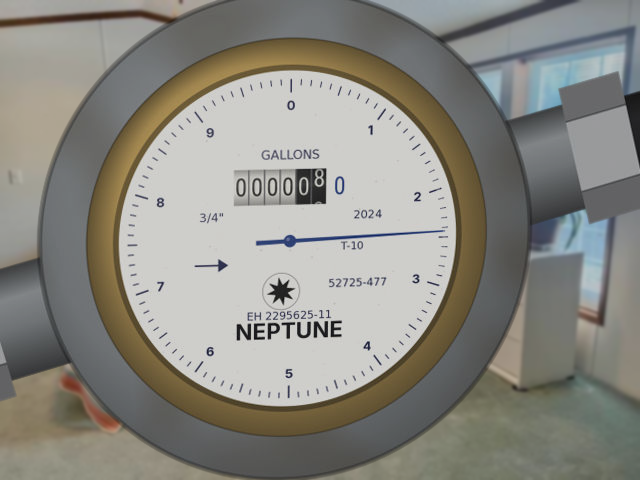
82.4 gal
